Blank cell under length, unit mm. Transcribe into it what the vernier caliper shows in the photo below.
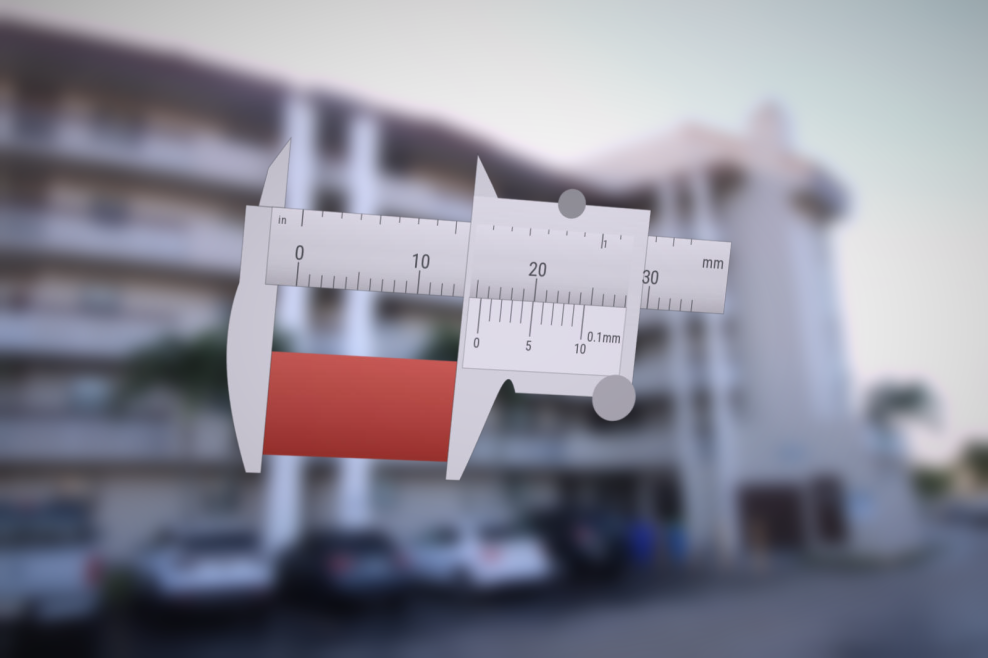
15.4 mm
